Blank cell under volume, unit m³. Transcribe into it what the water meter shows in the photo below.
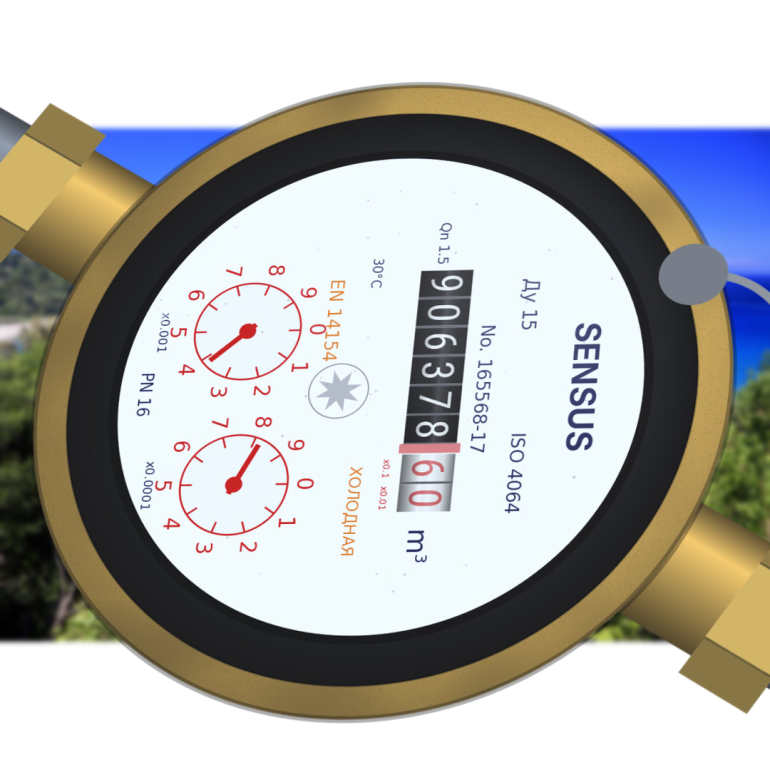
906378.6038 m³
